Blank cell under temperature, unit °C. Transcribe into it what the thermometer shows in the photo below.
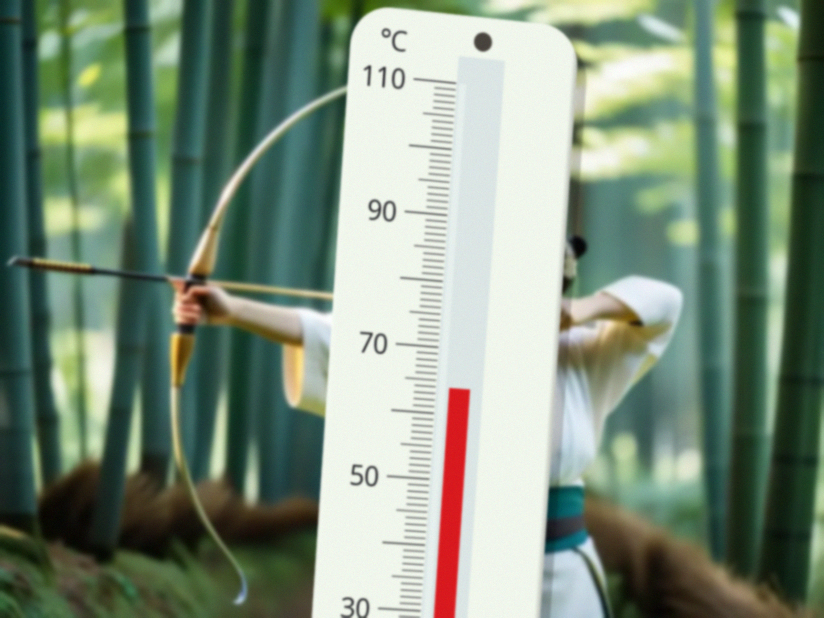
64 °C
